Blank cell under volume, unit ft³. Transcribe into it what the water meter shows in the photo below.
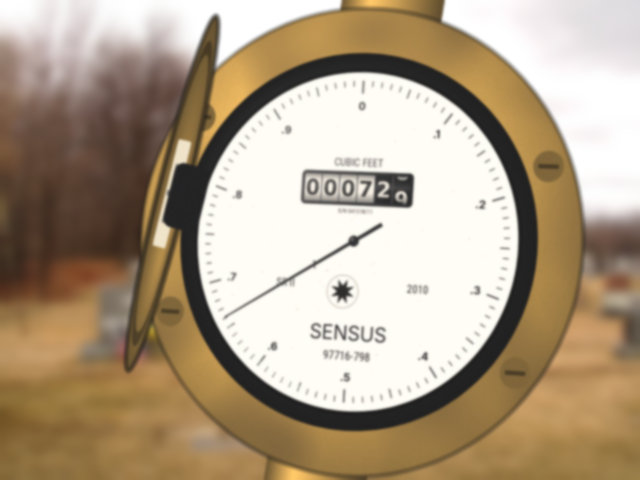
728.66 ft³
